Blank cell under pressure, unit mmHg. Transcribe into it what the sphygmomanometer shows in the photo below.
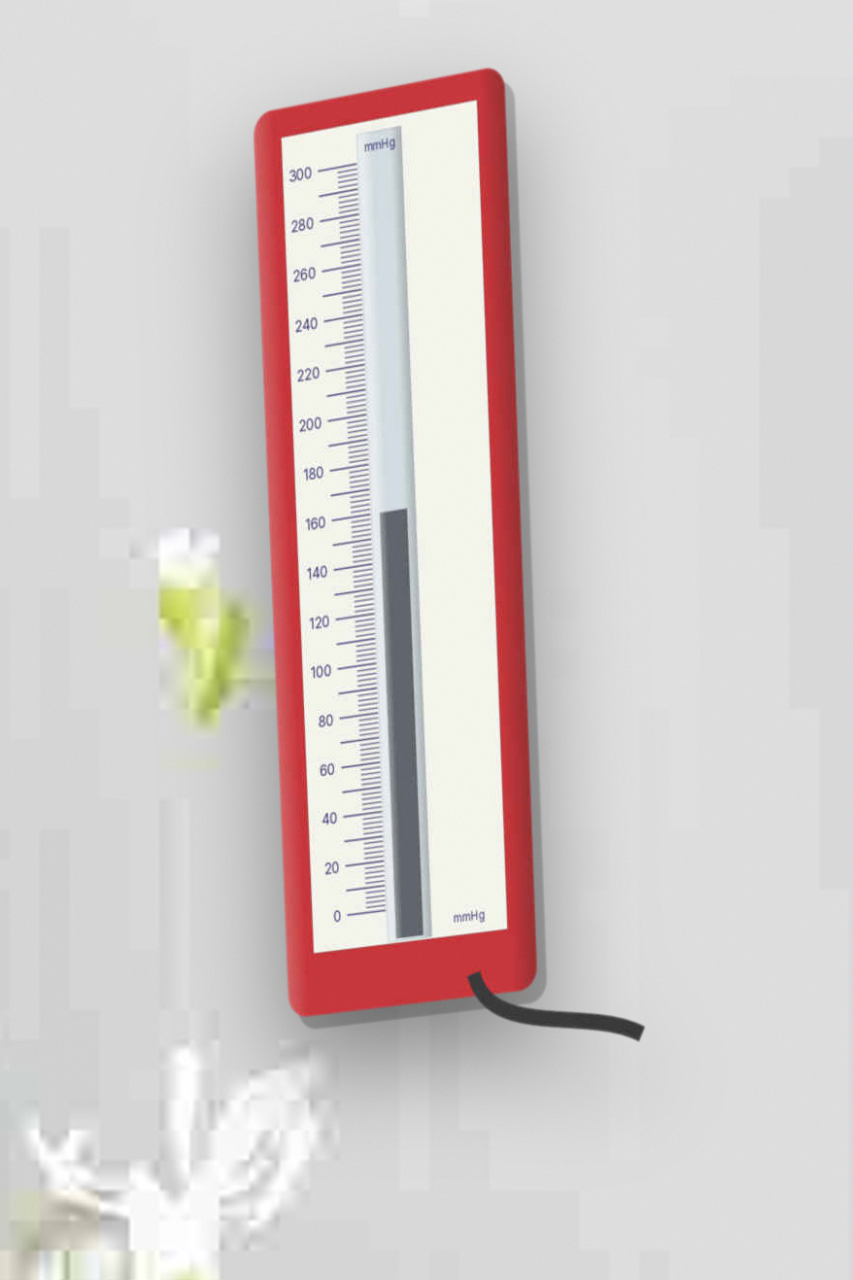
160 mmHg
